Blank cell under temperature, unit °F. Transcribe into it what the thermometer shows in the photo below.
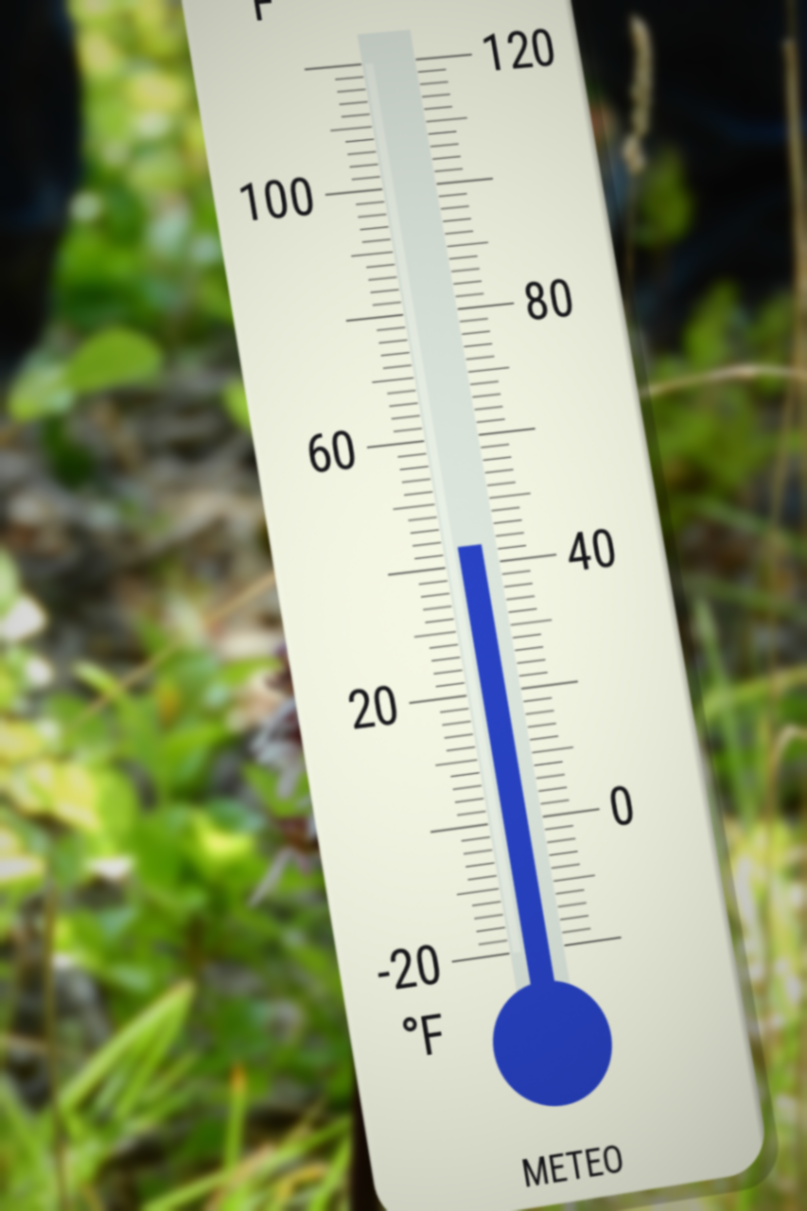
43 °F
